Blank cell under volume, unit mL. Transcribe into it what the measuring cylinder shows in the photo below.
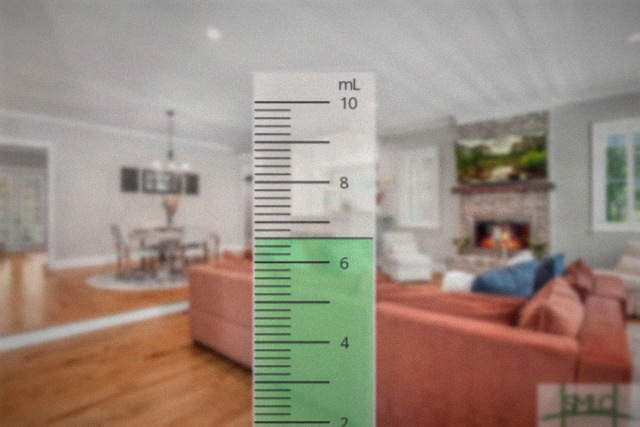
6.6 mL
